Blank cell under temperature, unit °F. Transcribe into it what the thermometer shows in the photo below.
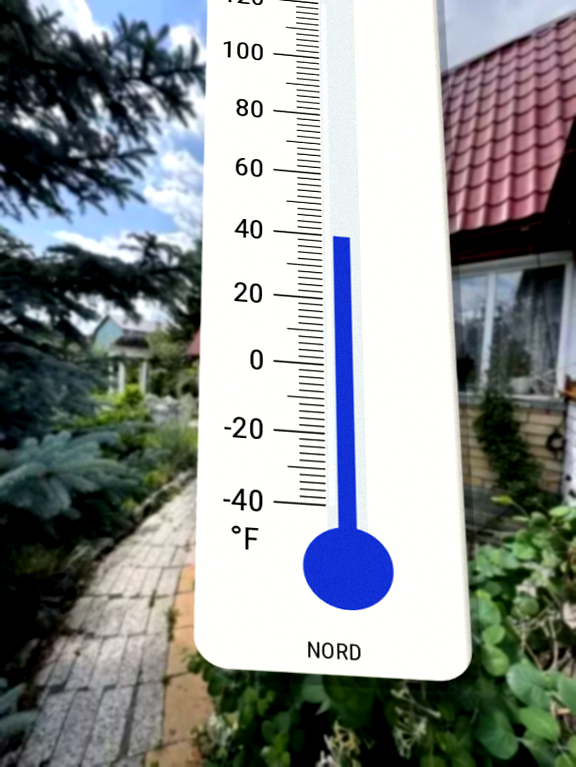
40 °F
